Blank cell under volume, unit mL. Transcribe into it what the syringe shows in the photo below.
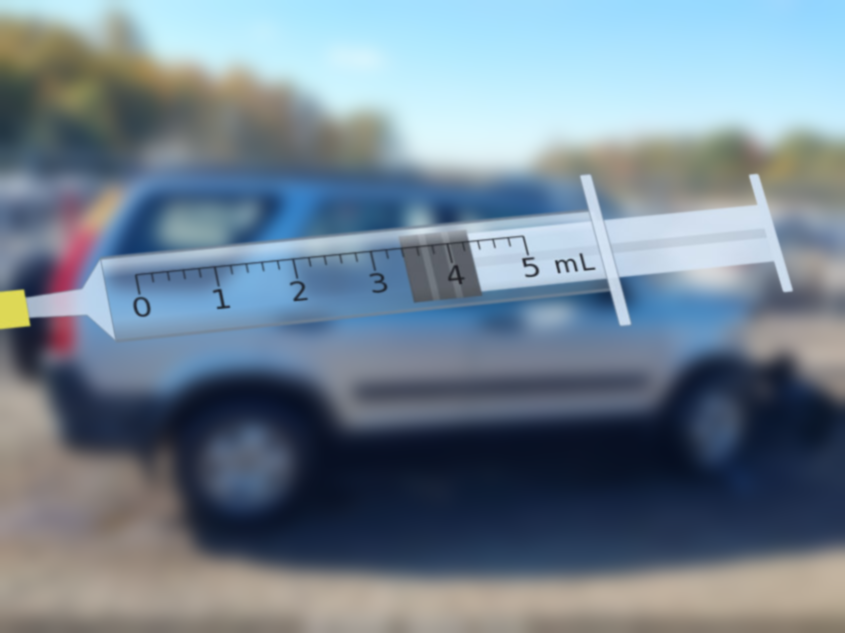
3.4 mL
